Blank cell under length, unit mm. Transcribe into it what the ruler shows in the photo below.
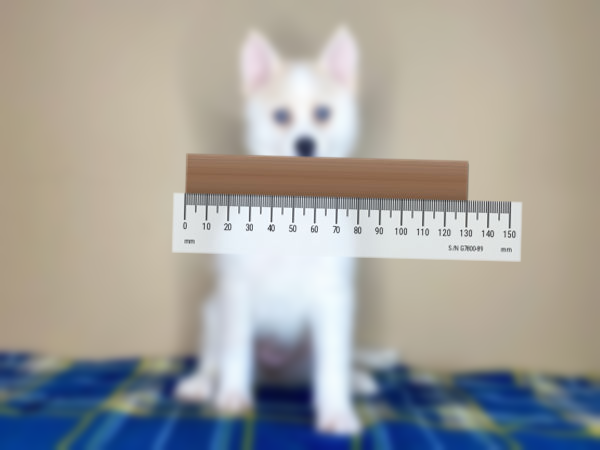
130 mm
